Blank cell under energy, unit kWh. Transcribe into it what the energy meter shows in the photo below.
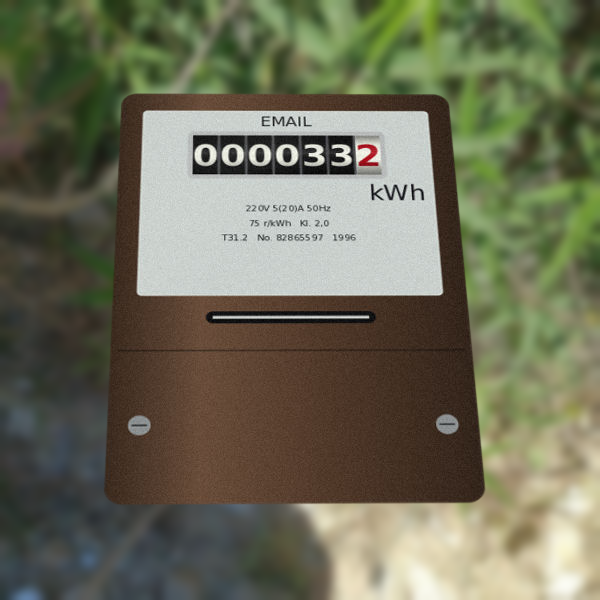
33.2 kWh
